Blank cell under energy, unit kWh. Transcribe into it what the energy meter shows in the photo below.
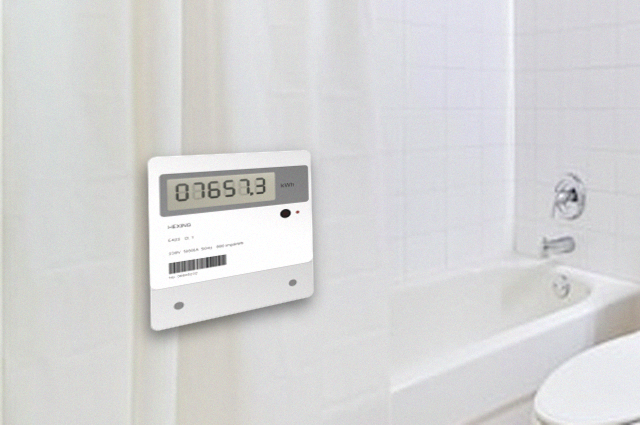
7657.3 kWh
